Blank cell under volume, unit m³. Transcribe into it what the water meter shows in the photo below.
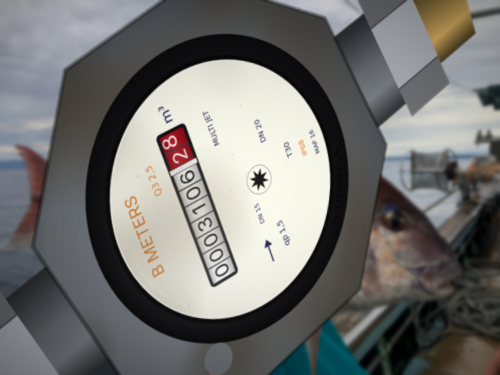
3106.28 m³
